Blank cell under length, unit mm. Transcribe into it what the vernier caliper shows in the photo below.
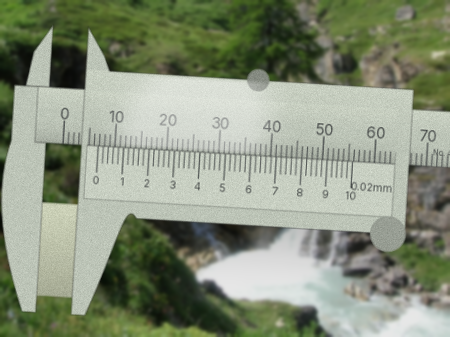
6.8 mm
